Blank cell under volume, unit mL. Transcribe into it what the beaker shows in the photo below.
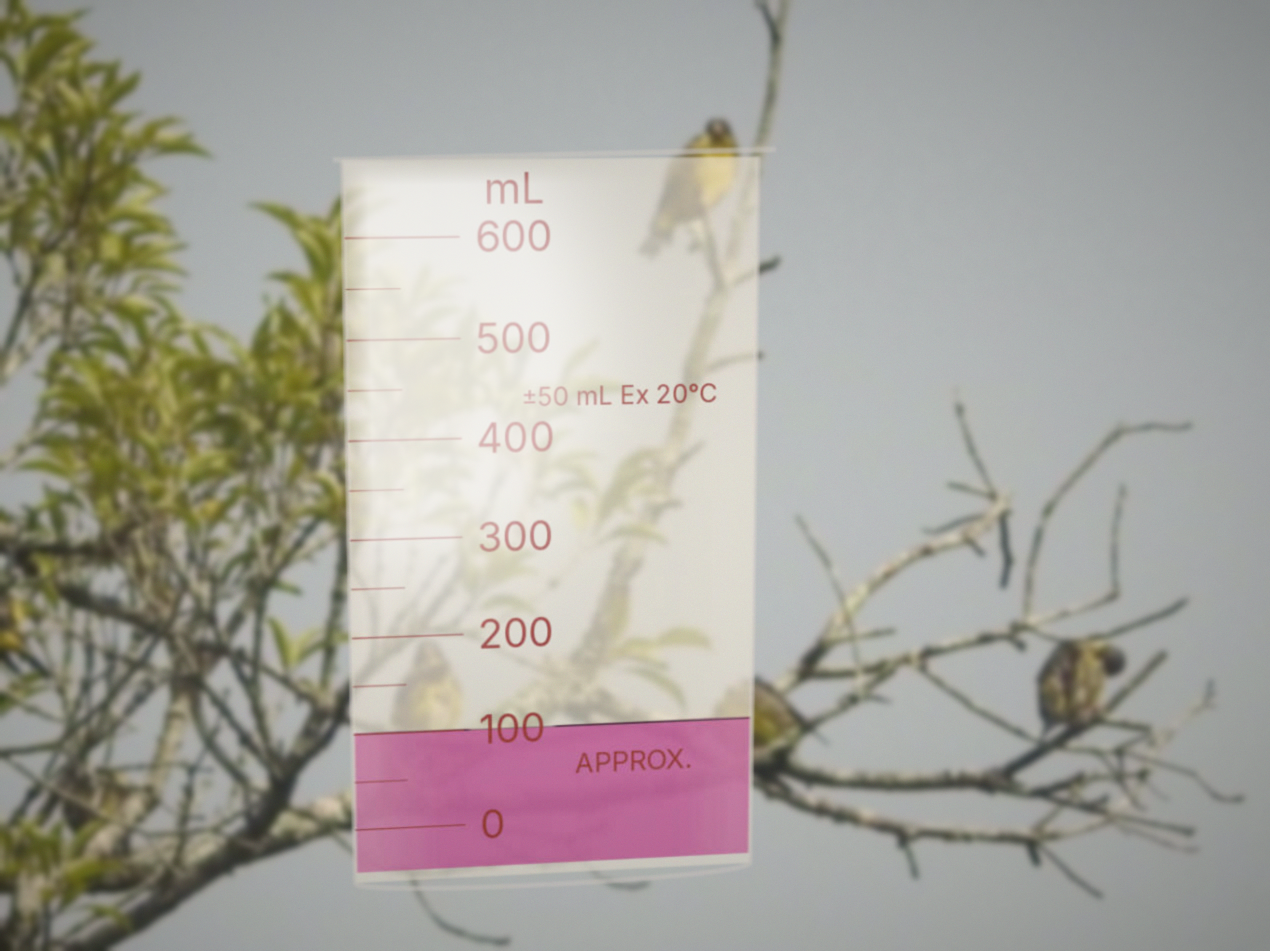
100 mL
